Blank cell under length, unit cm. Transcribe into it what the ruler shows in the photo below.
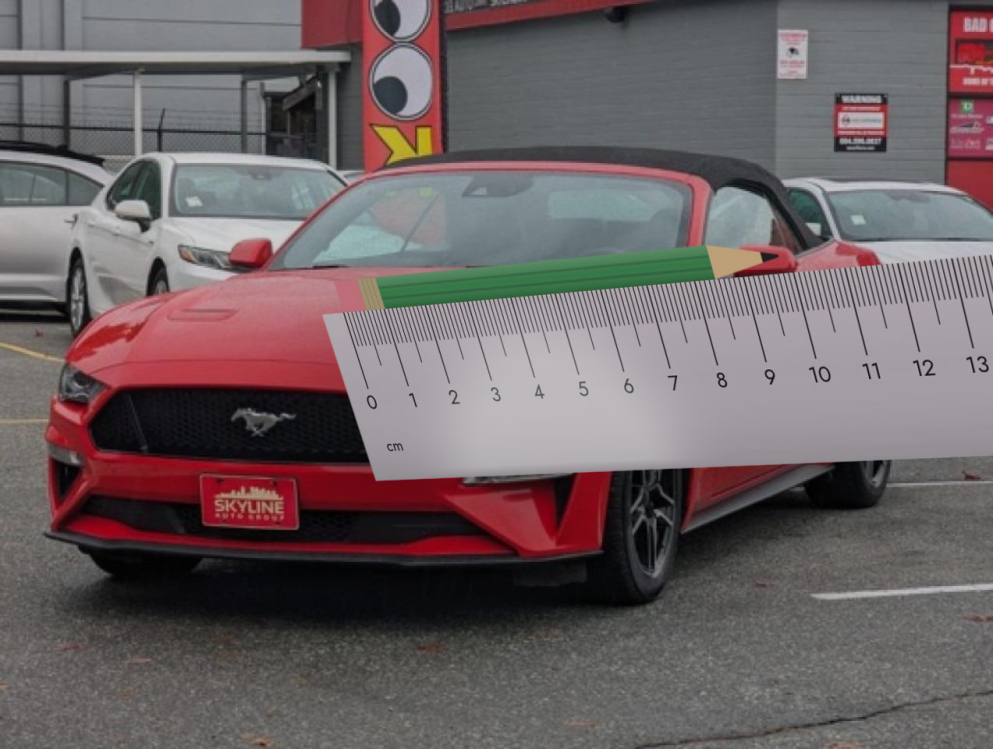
9.8 cm
